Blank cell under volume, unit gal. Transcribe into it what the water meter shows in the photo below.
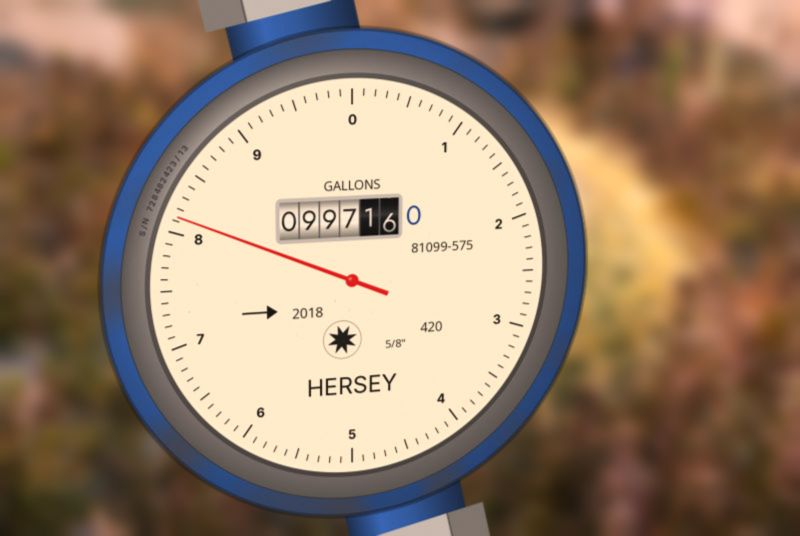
997158.1 gal
